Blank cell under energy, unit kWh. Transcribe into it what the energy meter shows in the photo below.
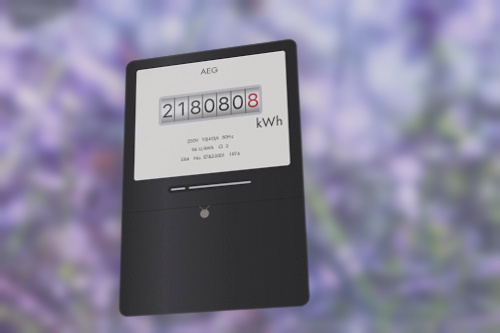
218080.8 kWh
